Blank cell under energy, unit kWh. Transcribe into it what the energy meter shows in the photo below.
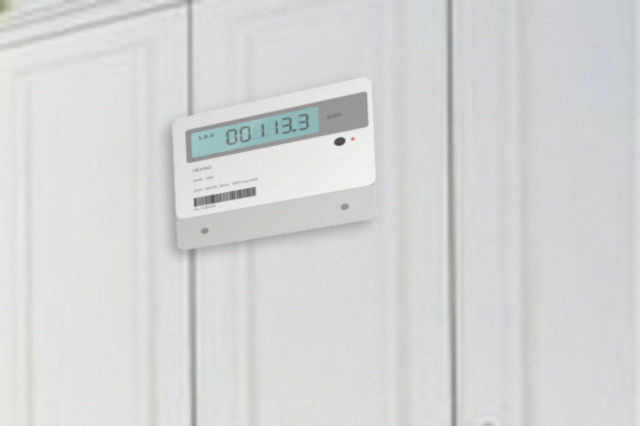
113.3 kWh
